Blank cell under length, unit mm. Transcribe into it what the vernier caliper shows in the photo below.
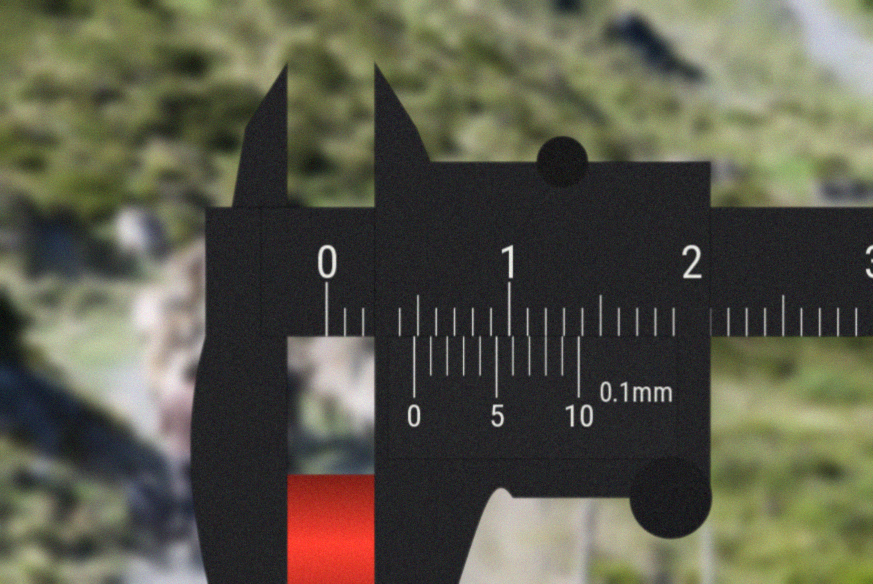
4.8 mm
